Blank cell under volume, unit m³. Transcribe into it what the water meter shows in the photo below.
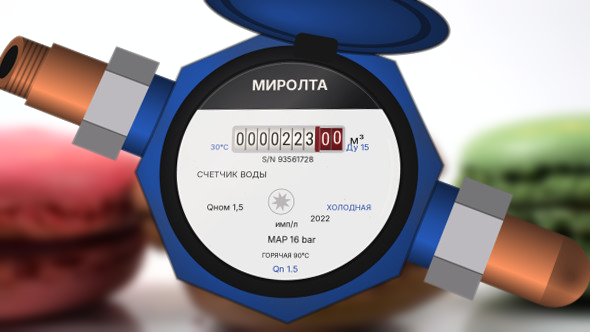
223.00 m³
